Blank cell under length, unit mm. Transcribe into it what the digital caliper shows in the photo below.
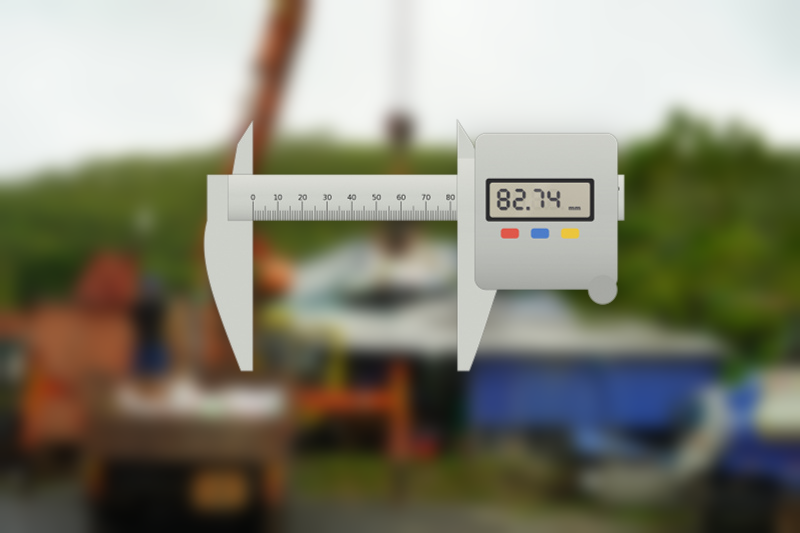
82.74 mm
